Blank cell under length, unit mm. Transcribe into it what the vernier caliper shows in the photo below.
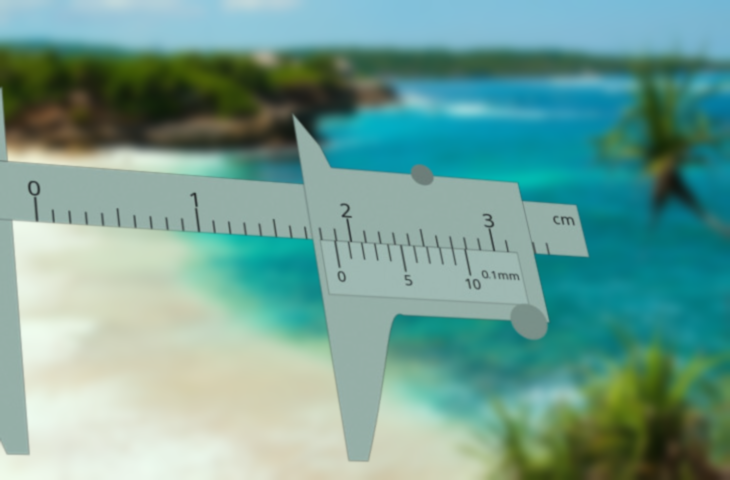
18.9 mm
